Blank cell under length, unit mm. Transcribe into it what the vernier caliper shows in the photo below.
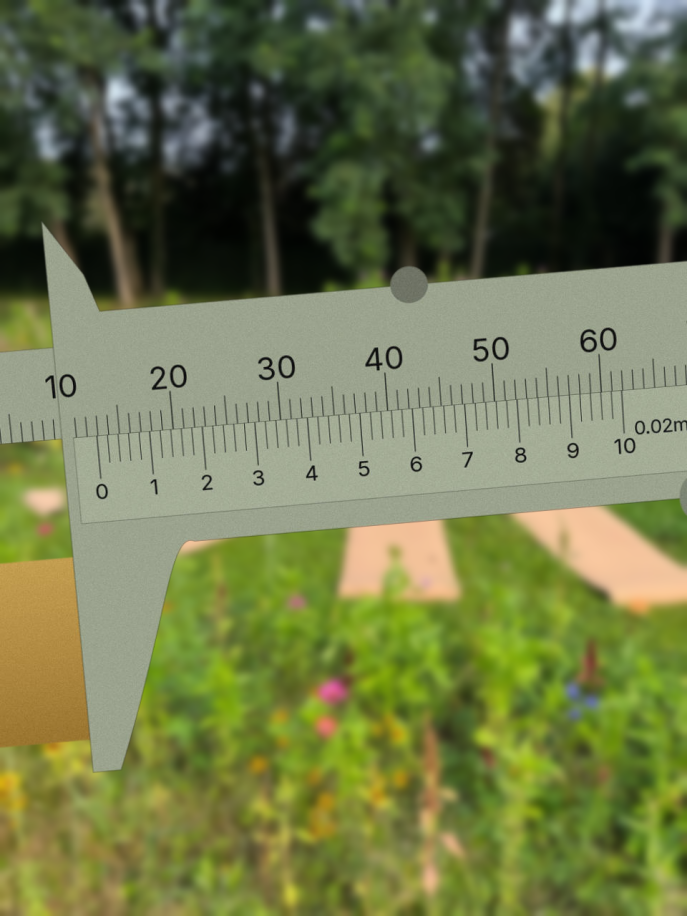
12.9 mm
